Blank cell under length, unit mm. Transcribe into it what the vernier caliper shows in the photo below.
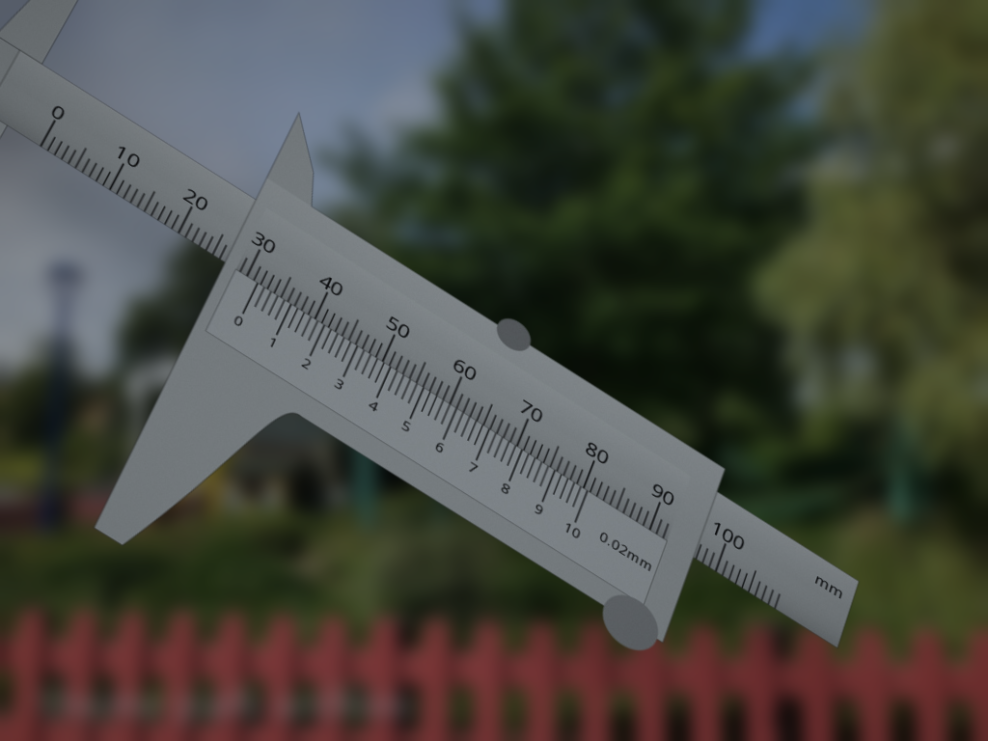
31.6 mm
